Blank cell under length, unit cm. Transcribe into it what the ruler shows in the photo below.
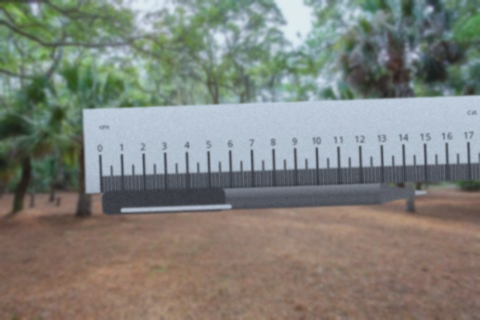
15 cm
